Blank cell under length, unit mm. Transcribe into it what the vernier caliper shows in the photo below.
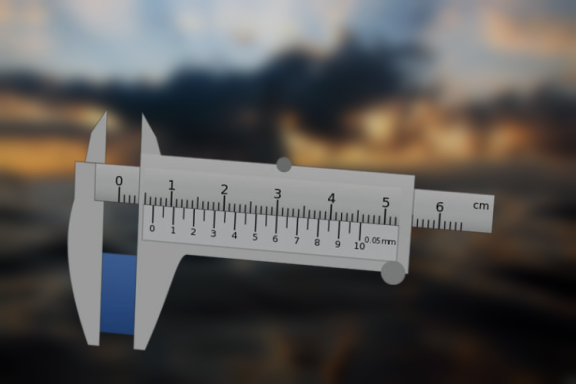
6.6 mm
